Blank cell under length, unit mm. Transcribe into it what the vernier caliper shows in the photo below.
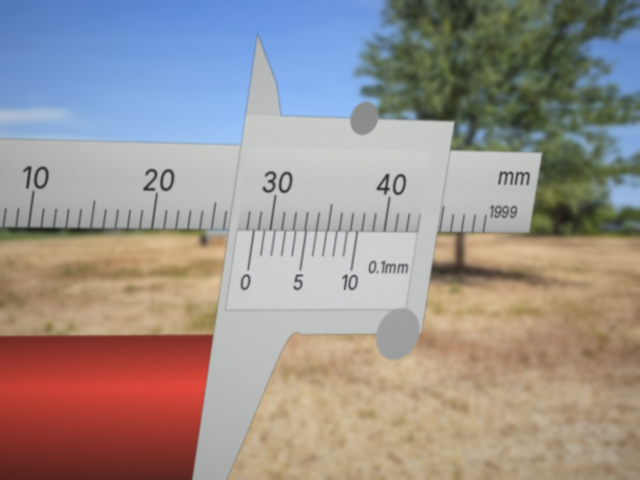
28.6 mm
